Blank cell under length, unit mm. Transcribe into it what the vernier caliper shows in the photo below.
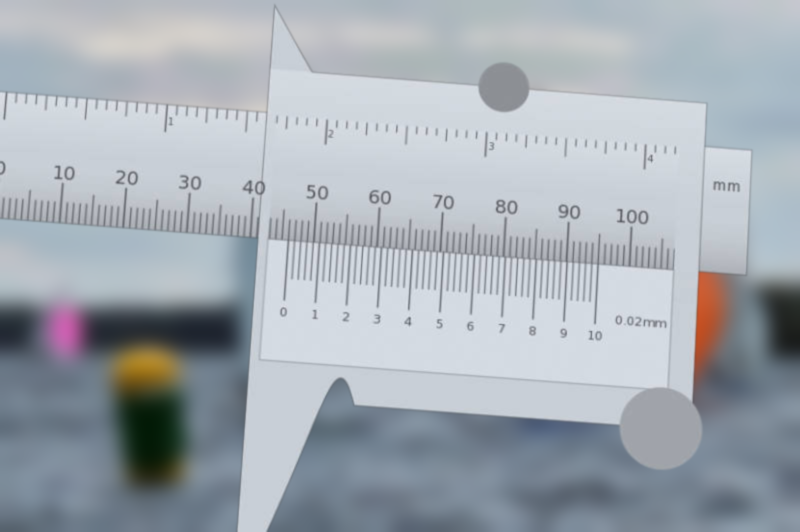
46.0 mm
